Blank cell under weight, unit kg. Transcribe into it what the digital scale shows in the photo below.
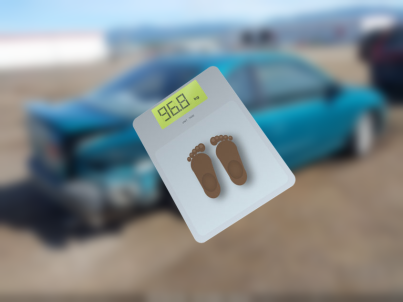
96.8 kg
